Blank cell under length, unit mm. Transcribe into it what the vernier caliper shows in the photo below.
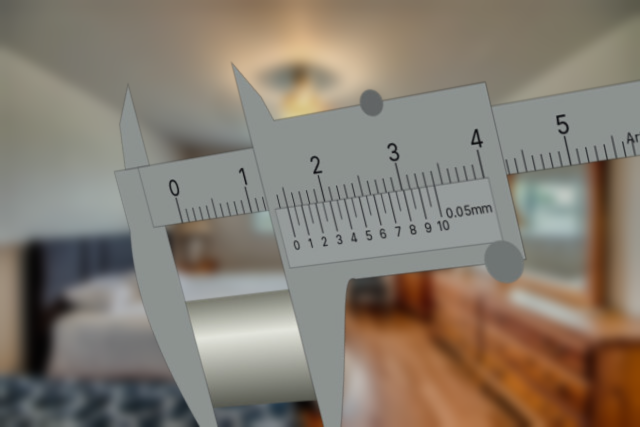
15.0 mm
